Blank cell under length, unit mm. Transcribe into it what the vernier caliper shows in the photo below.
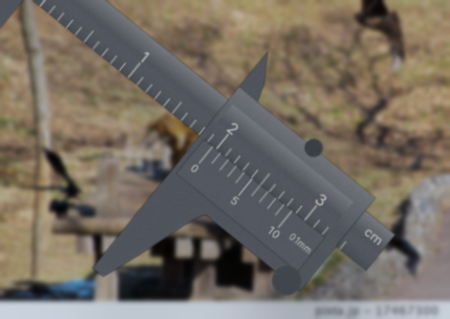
19.6 mm
